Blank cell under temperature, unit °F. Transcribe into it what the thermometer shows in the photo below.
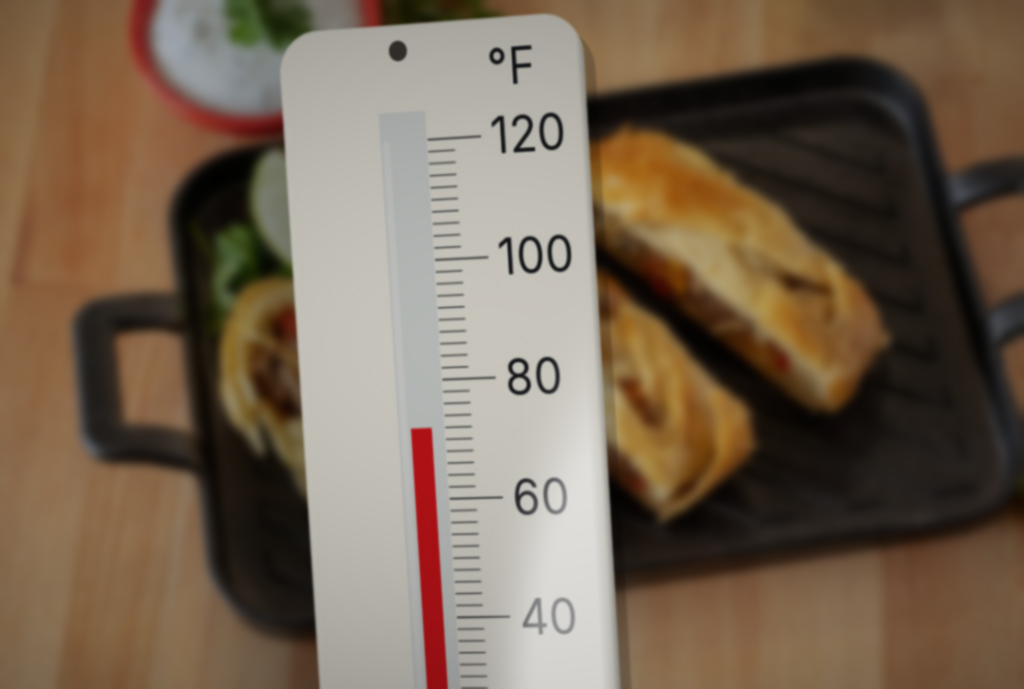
72 °F
